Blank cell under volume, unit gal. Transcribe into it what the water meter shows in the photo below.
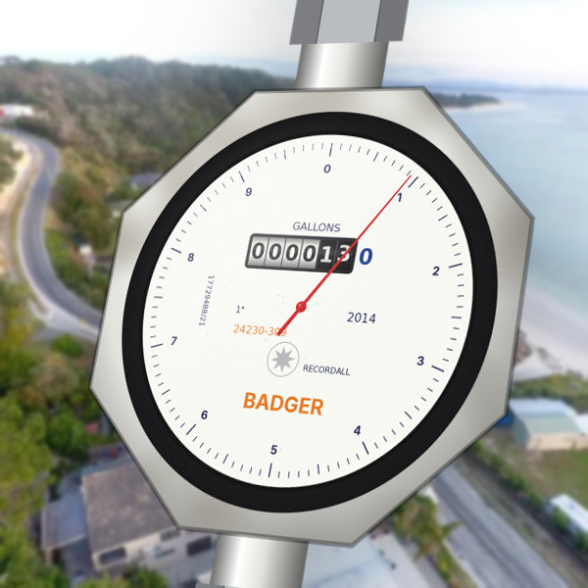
130.9 gal
